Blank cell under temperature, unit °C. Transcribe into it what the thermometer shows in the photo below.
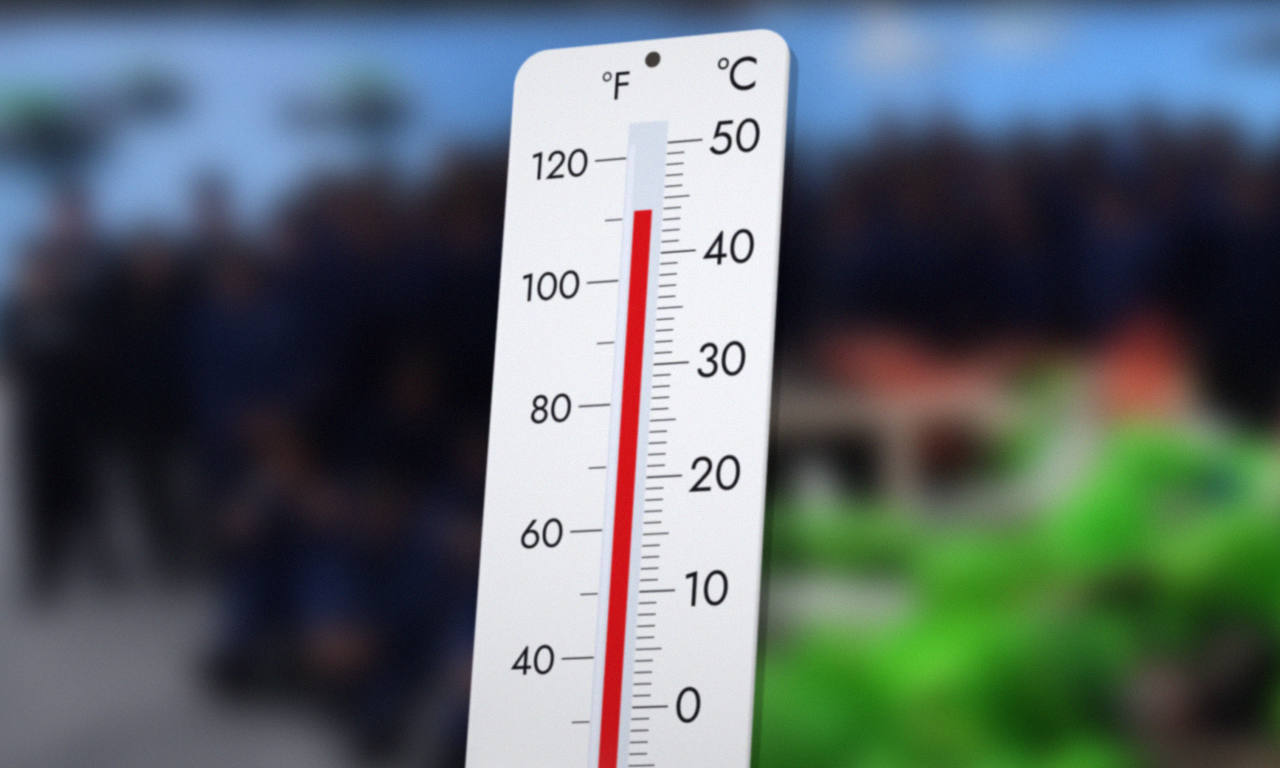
44 °C
